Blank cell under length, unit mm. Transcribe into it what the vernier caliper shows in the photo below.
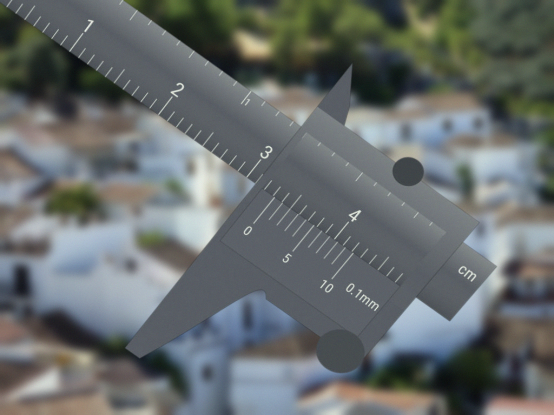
33.2 mm
